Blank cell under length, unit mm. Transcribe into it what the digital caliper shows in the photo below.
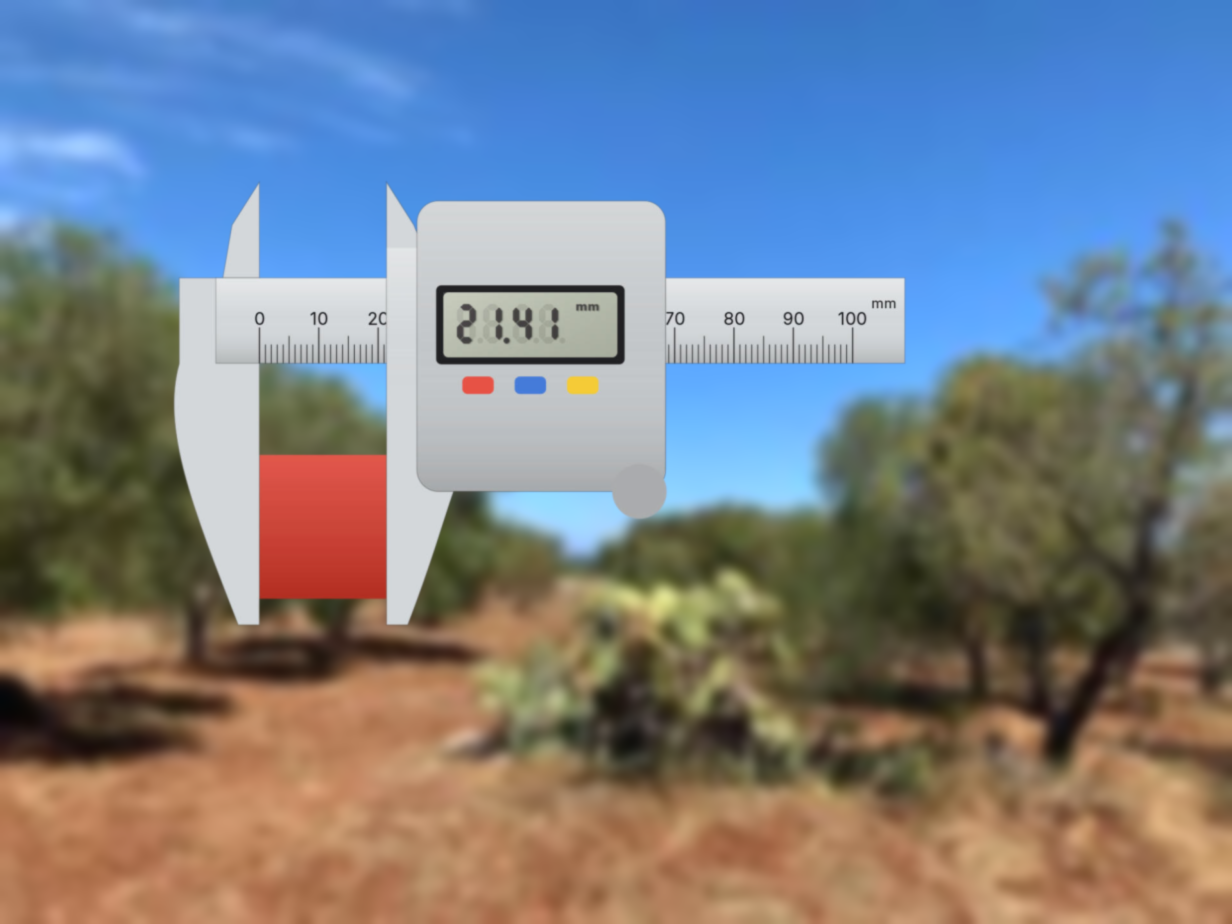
21.41 mm
